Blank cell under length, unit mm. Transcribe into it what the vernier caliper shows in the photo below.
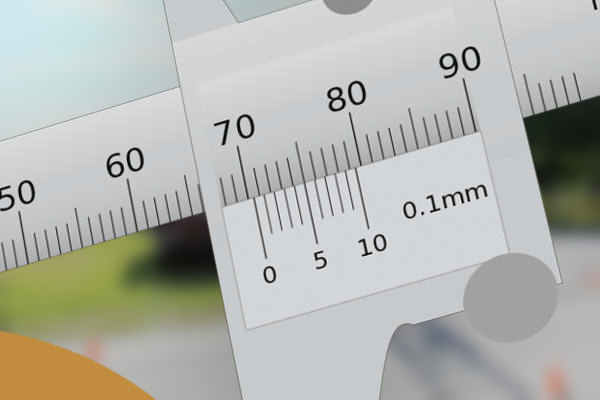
70.5 mm
